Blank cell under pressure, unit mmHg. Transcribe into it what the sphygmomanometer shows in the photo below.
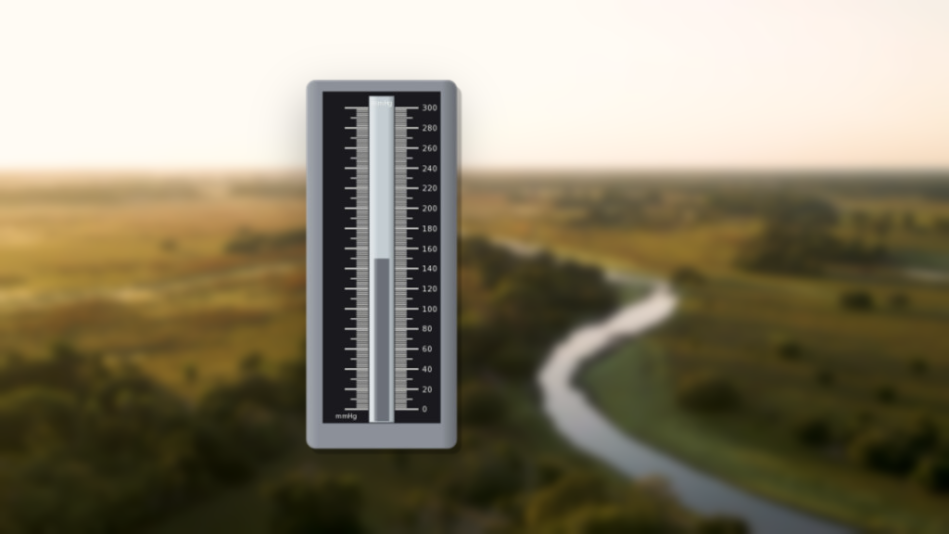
150 mmHg
